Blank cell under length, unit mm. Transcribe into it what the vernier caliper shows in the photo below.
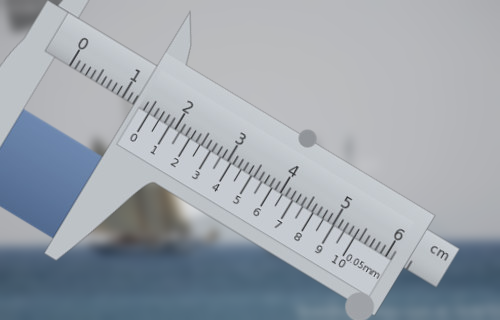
15.0 mm
